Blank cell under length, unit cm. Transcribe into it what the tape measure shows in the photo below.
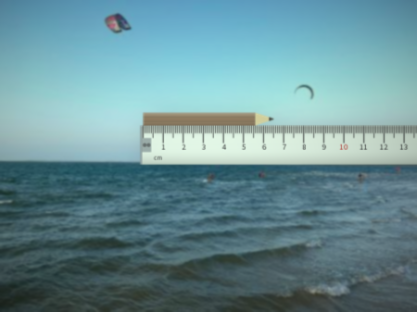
6.5 cm
